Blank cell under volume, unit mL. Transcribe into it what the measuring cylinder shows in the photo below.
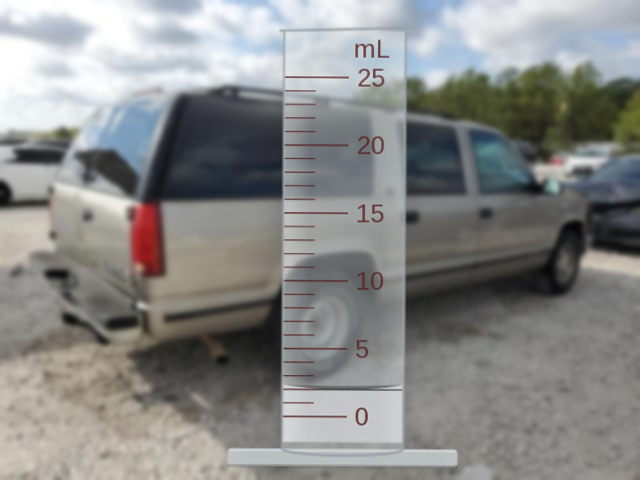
2 mL
